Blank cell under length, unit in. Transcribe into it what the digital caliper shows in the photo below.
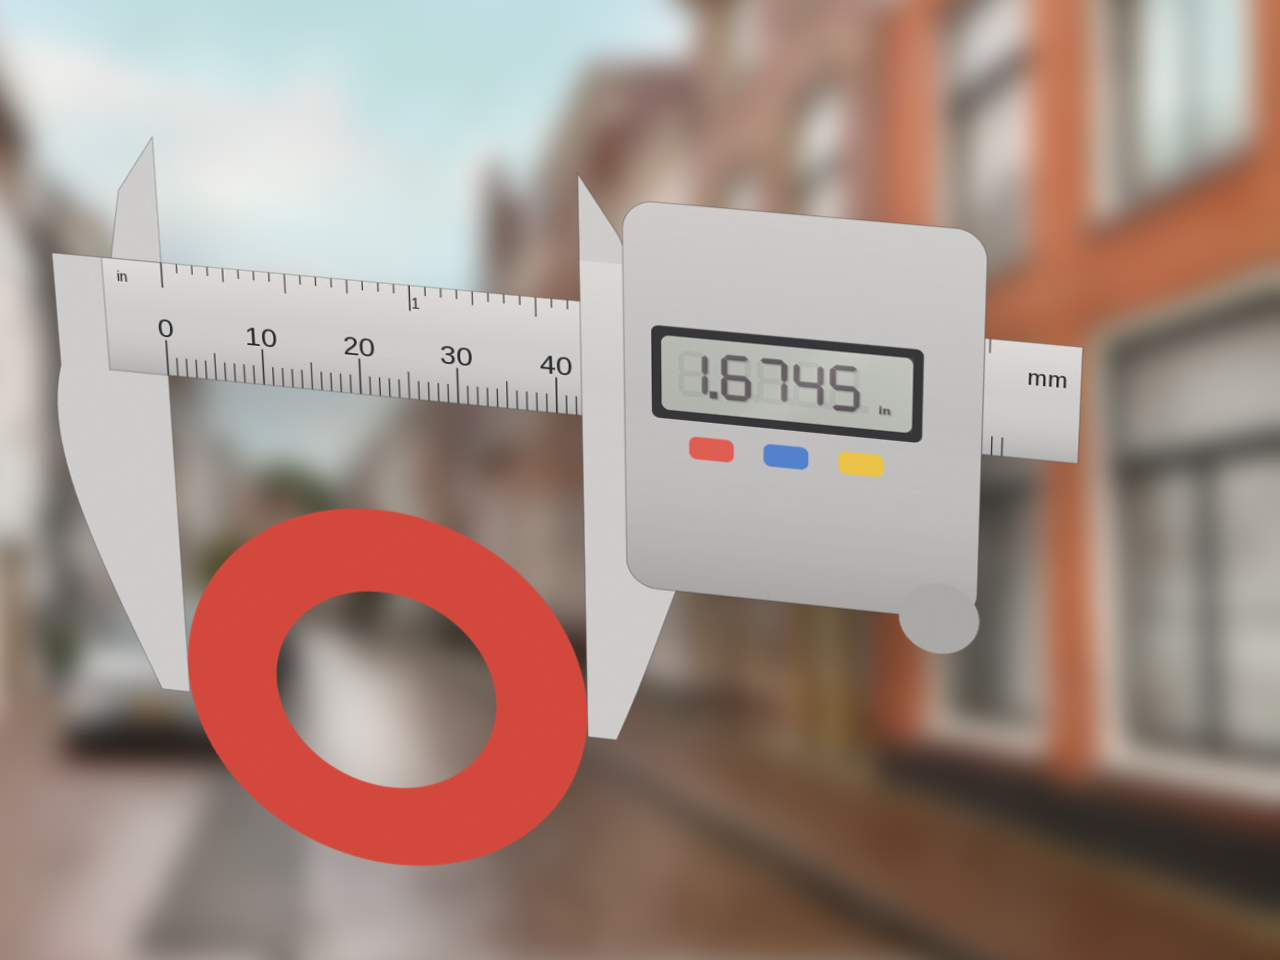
1.6745 in
